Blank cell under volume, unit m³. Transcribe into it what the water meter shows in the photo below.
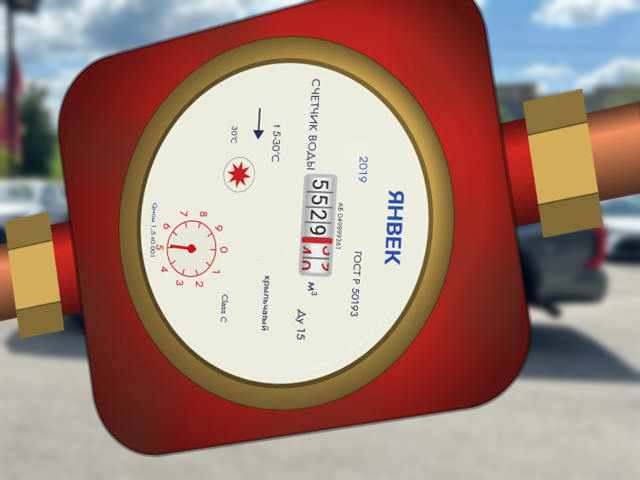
5529.395 m³
